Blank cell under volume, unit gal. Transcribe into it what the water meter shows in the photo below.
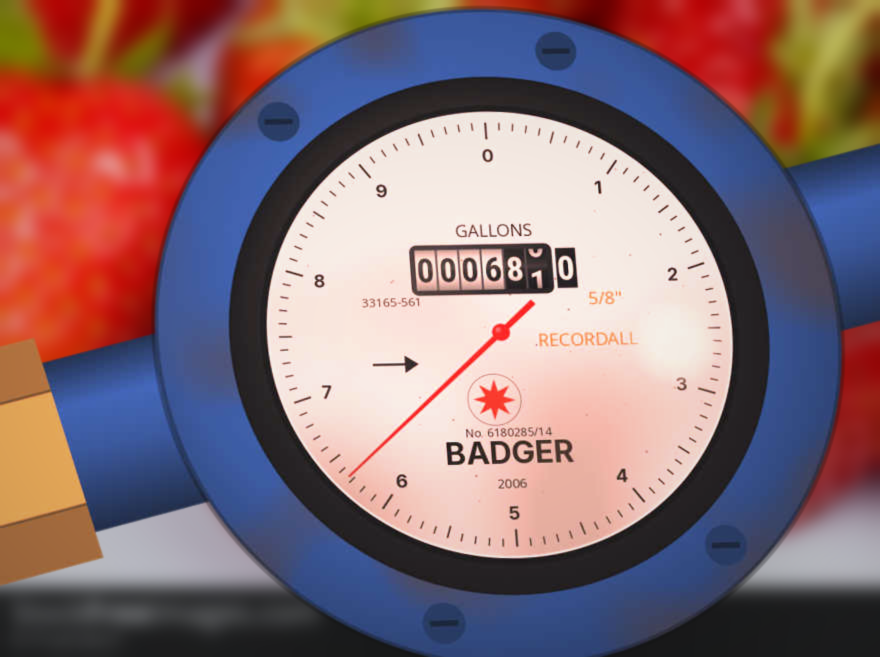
6806.3 gal
